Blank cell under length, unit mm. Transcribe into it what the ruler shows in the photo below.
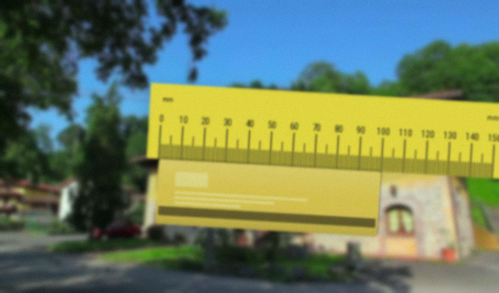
100 mm
